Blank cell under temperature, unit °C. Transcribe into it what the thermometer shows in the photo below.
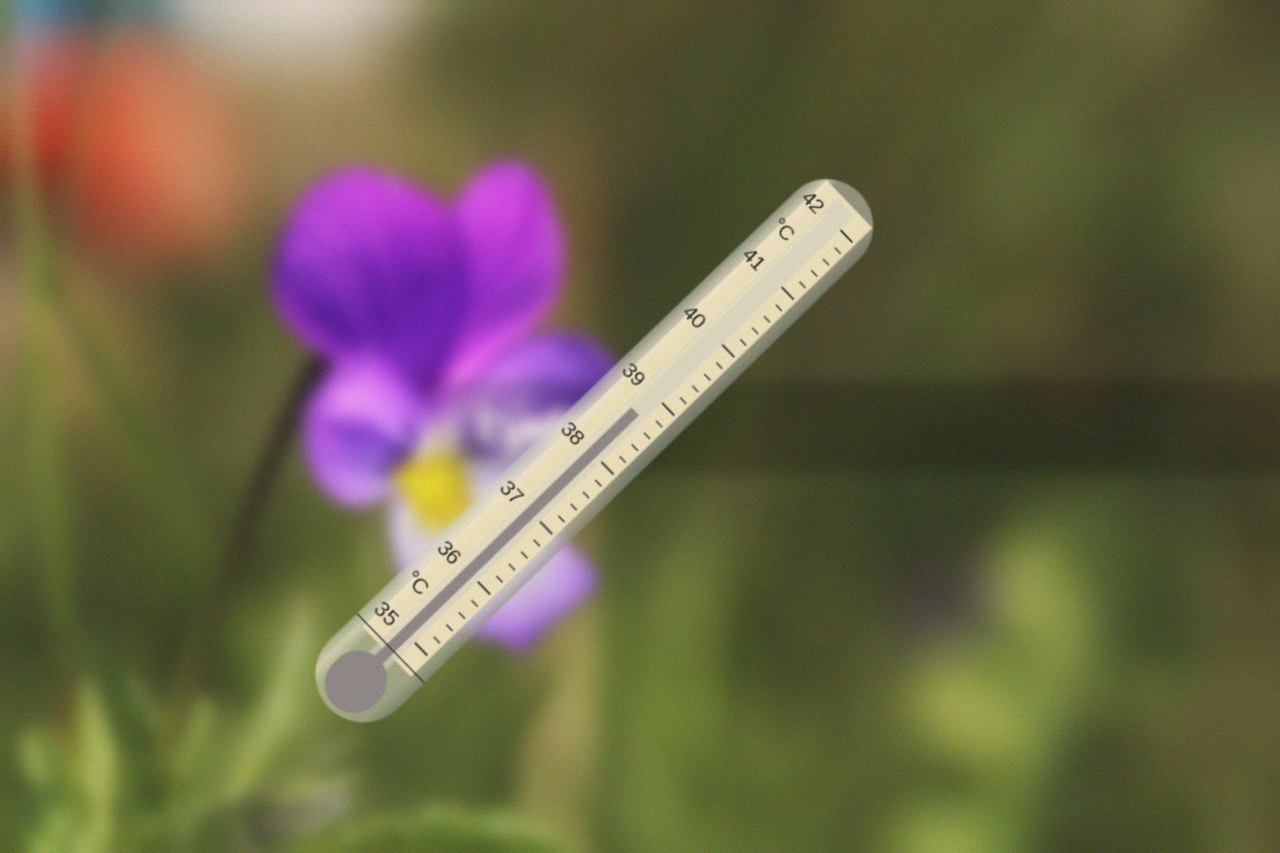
38.7 °C
